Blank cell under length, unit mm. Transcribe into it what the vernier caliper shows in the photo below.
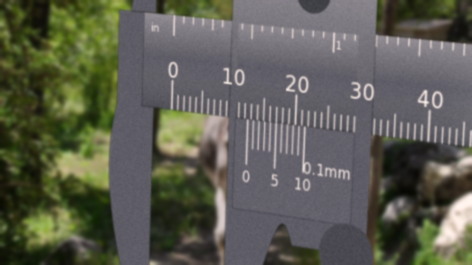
12.5 mm
